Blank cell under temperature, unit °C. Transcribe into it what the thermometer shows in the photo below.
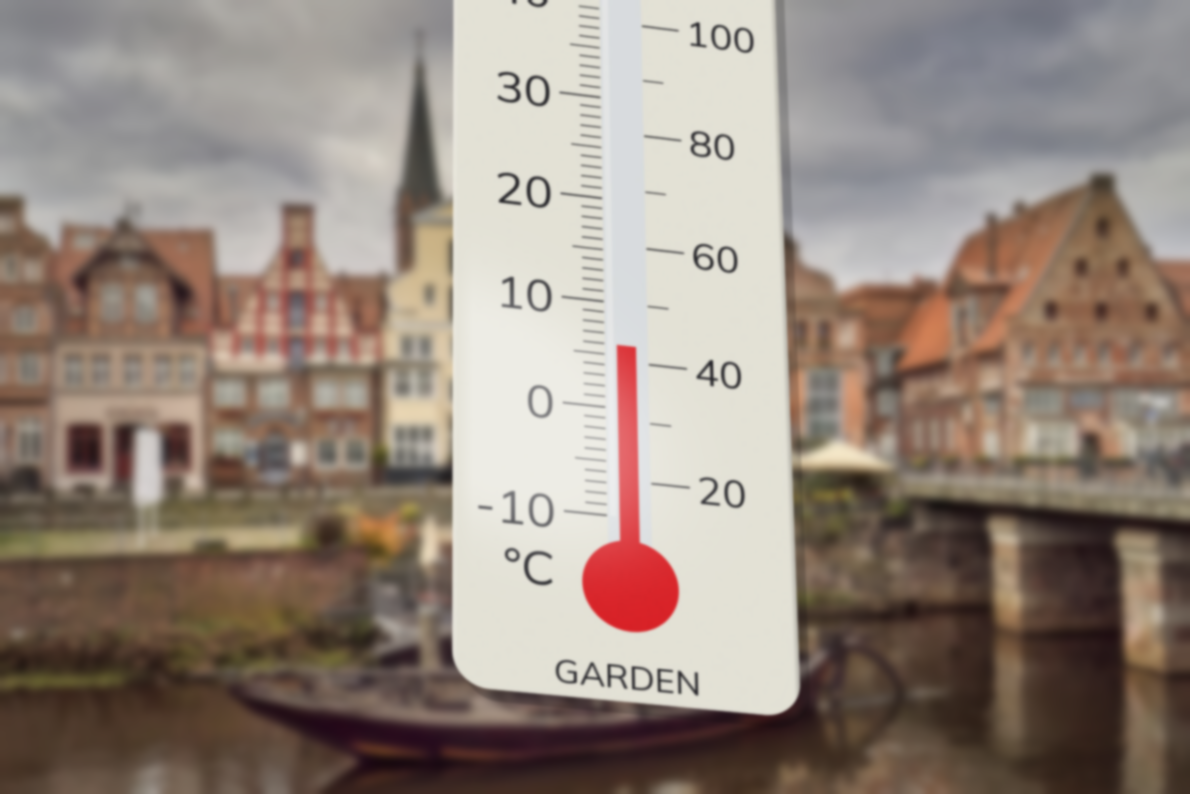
6 °C
